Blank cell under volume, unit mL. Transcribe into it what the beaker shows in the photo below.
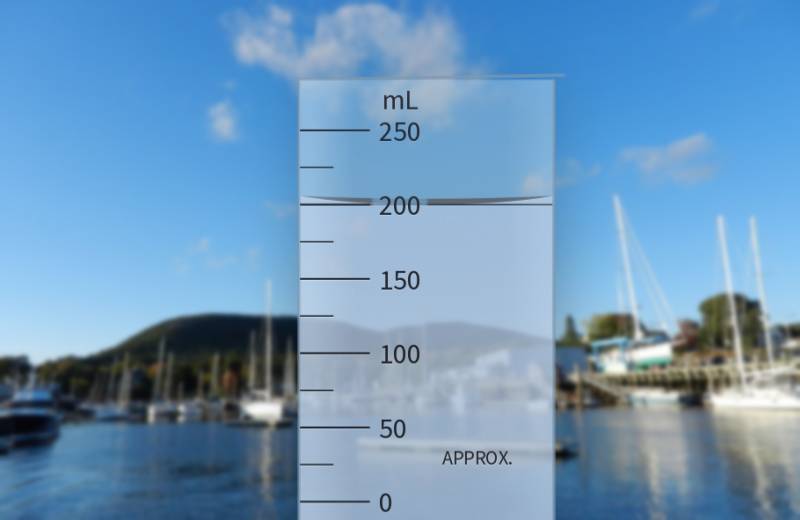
200 mL
